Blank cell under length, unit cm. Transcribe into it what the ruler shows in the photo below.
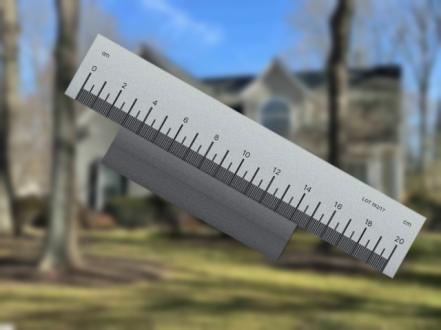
11.5 cm
